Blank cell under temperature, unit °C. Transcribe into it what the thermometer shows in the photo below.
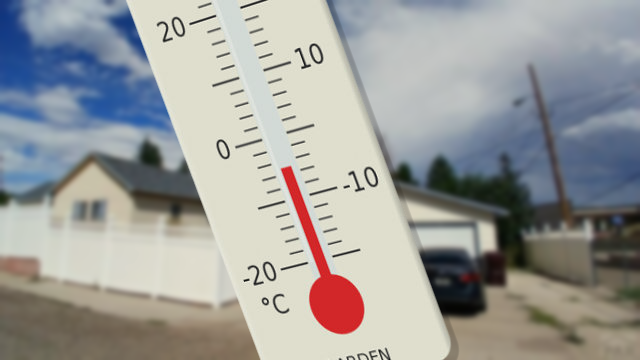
-5 °C
